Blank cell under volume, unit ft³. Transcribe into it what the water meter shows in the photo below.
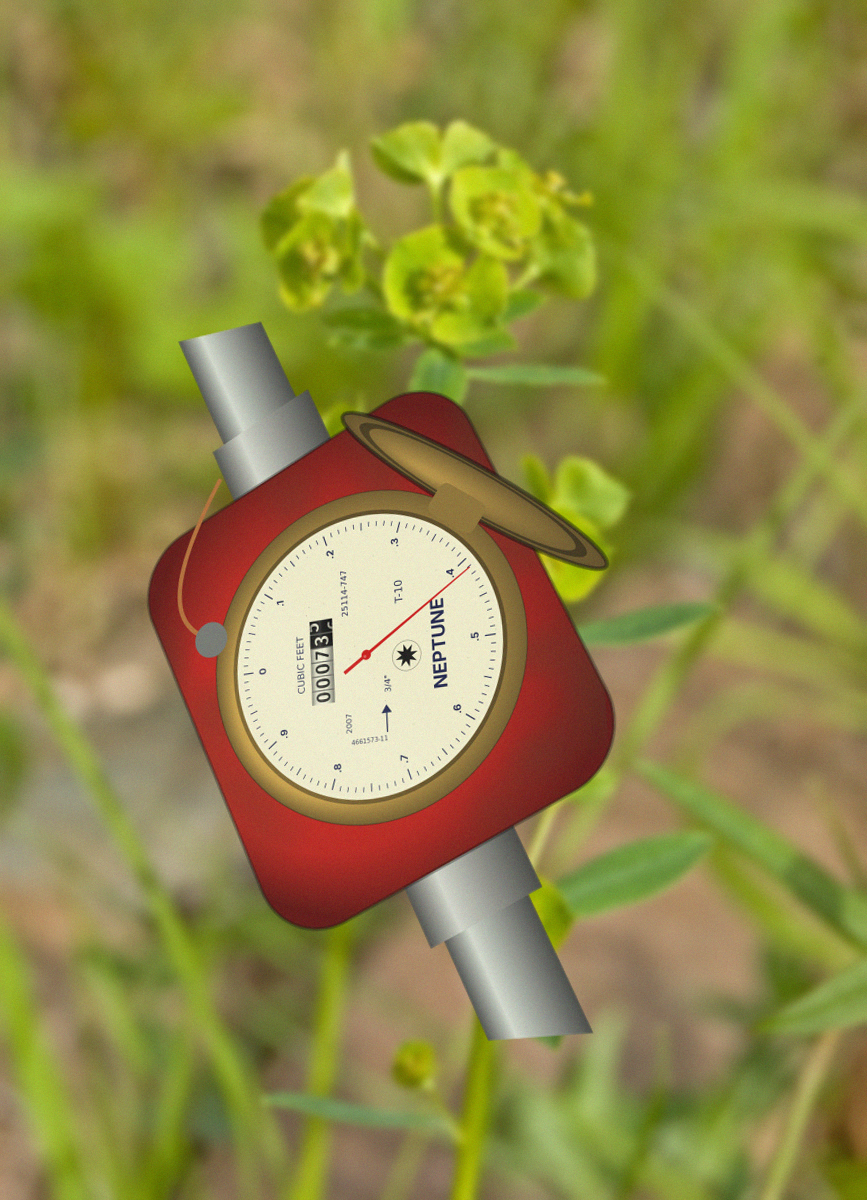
735.41 ft³
